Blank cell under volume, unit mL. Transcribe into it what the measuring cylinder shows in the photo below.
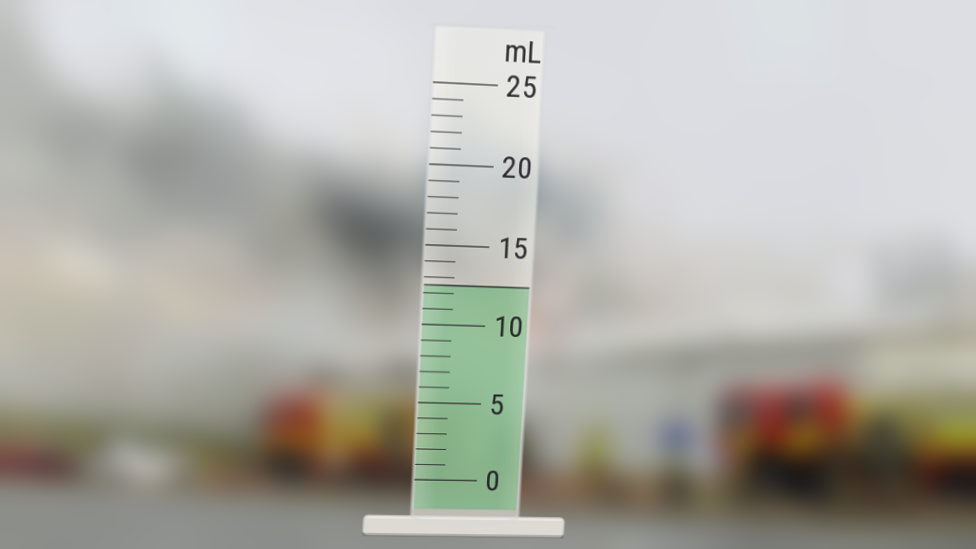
12.5 mL
